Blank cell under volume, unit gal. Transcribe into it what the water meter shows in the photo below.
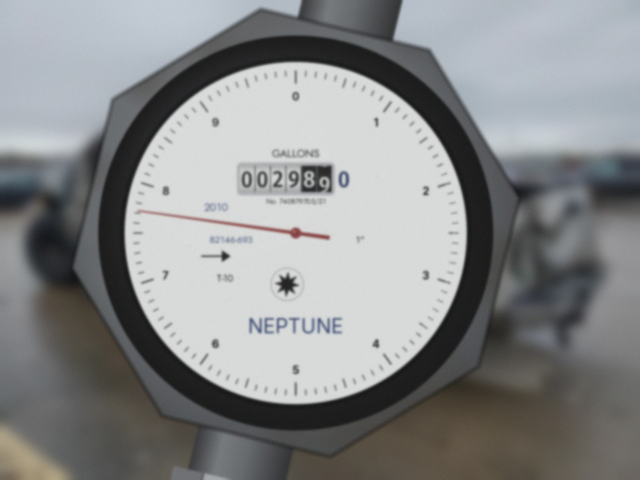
29887.7 gal
